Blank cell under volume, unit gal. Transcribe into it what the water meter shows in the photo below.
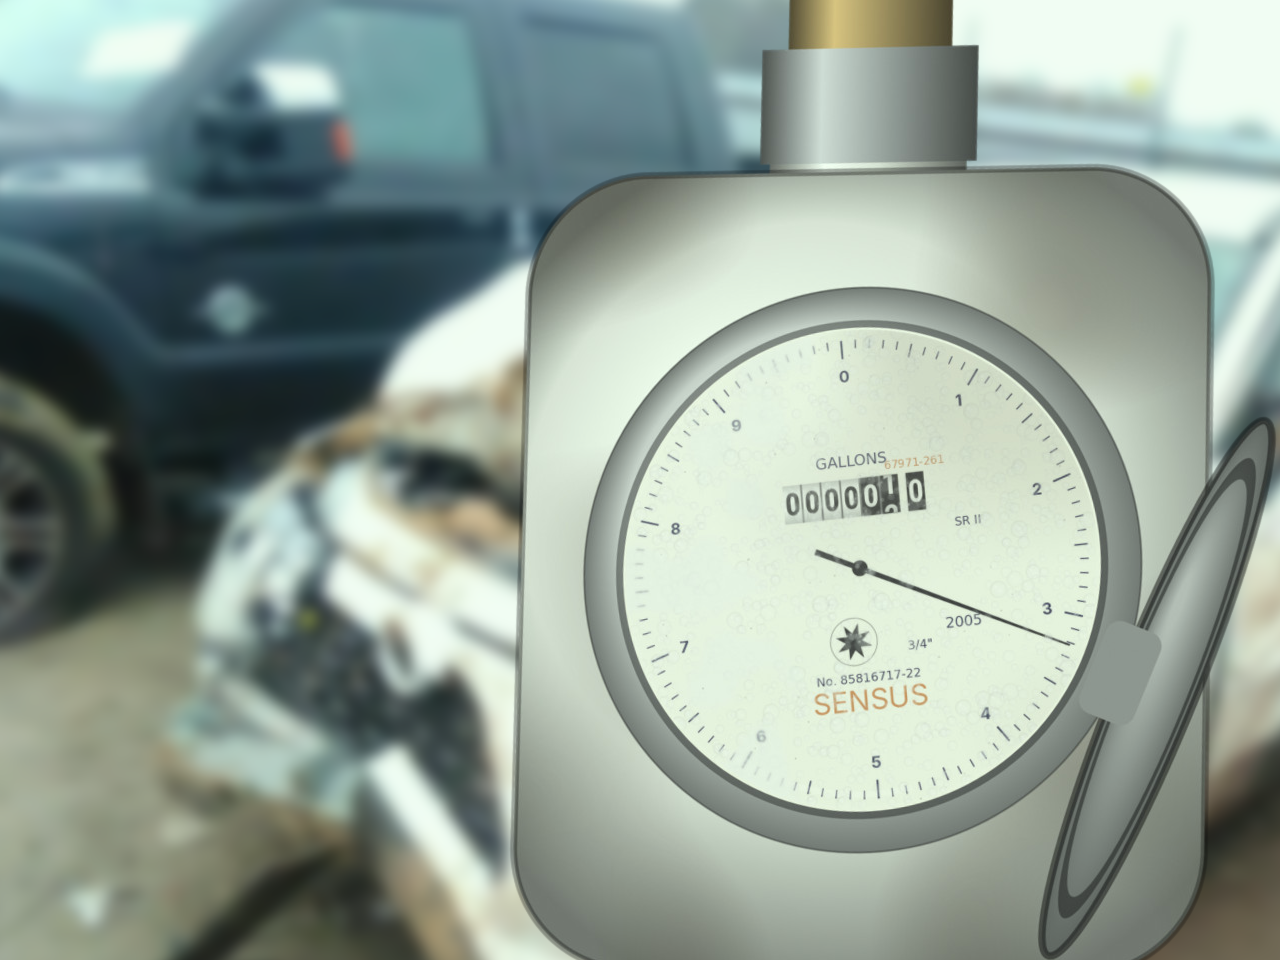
13.2 gal
